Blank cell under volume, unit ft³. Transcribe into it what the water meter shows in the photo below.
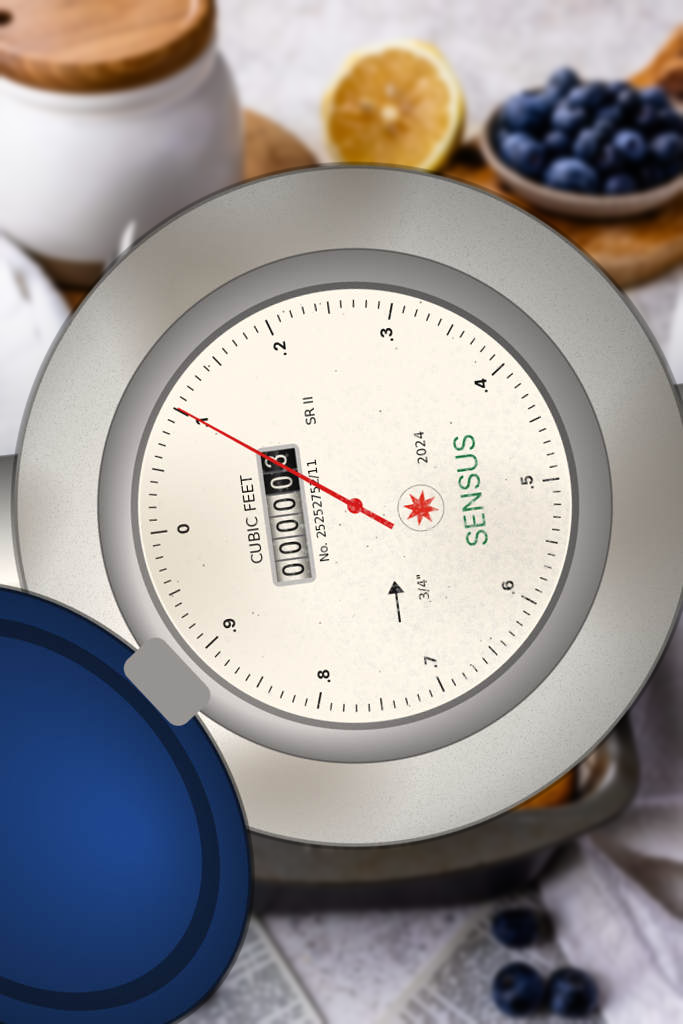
3.10 ft³
